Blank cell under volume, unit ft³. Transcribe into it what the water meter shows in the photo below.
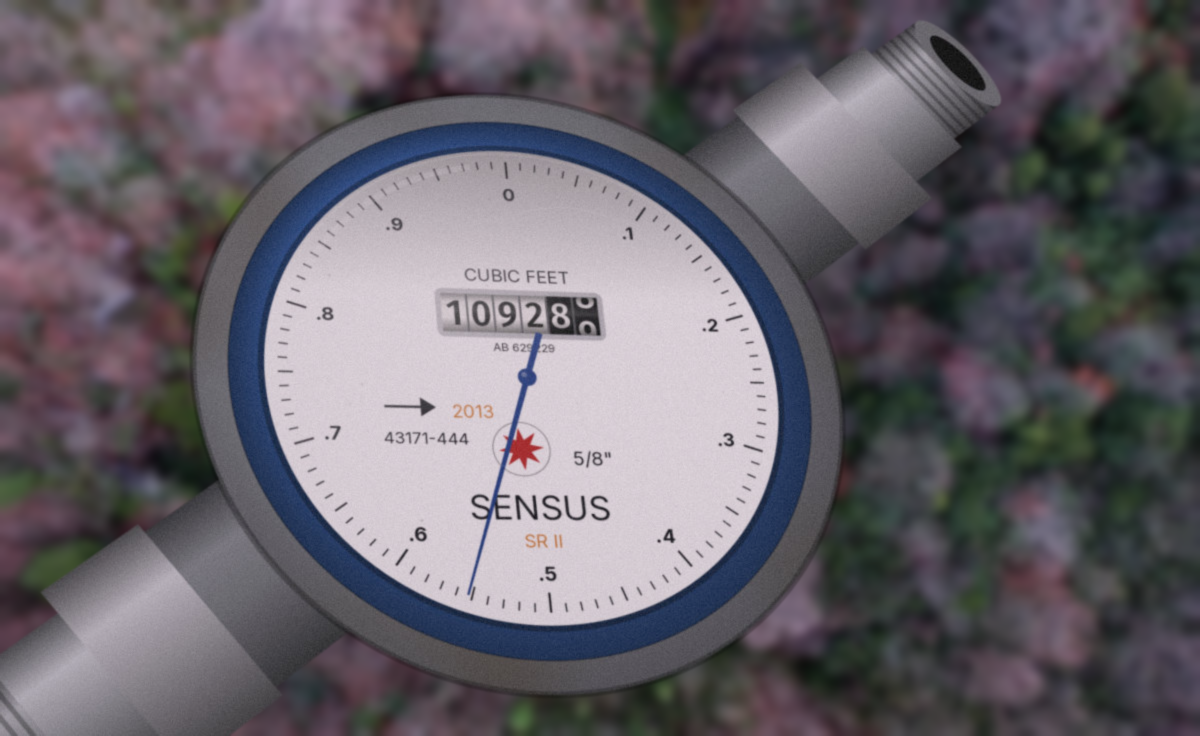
109288.55 ft³
